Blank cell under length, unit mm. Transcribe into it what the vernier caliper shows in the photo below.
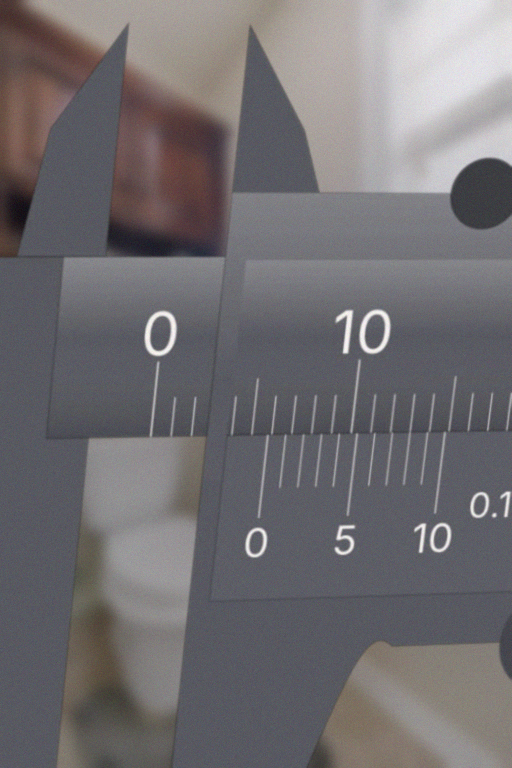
5.8 mm
